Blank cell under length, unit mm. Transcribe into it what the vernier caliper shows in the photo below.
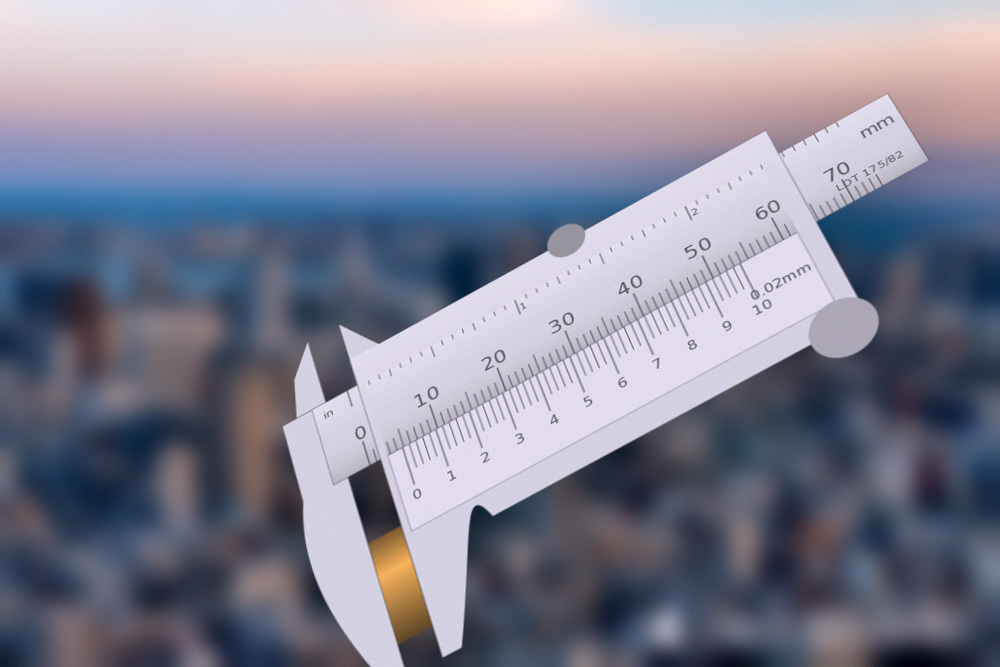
4.8 mm
